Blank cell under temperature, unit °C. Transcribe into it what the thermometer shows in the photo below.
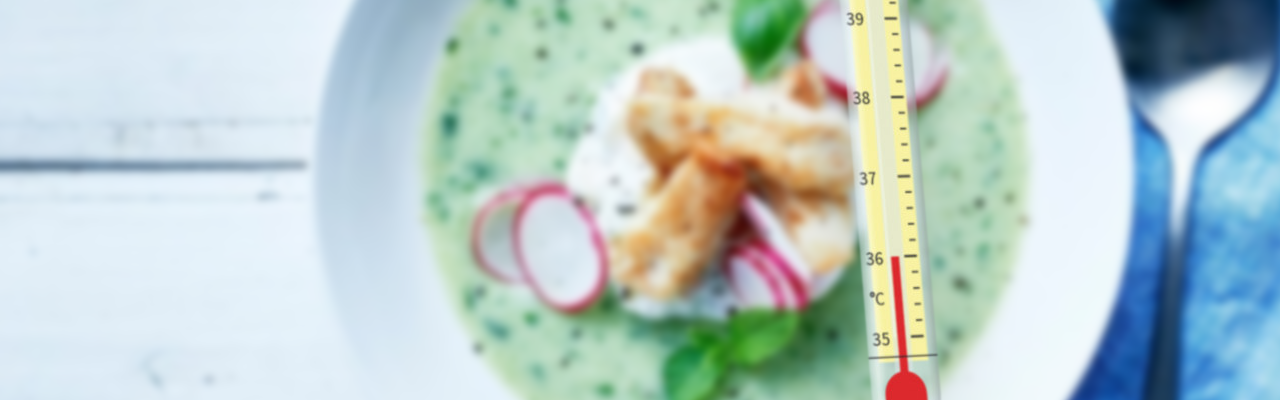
36 °C
